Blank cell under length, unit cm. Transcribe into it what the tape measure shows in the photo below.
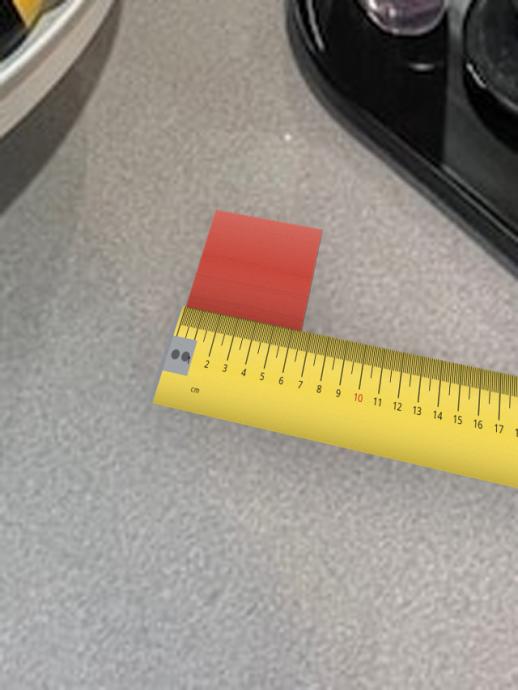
6.5 cm
